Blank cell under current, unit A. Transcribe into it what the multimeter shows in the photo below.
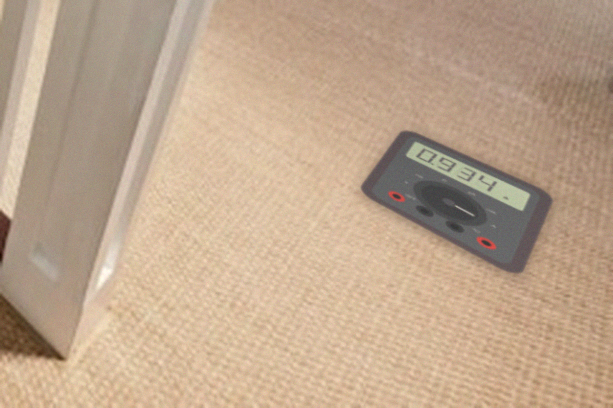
0.934 A
